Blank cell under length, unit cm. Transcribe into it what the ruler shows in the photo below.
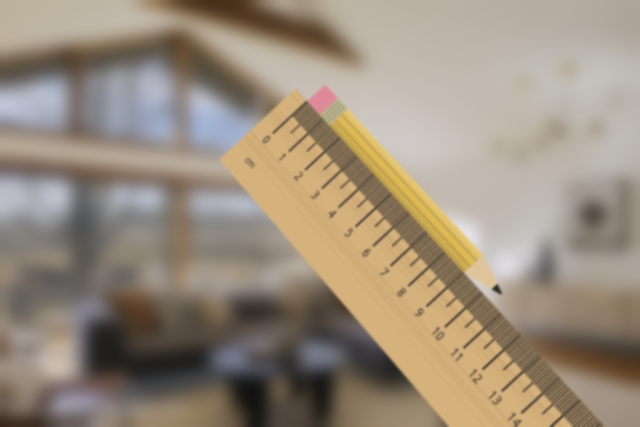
10.5 cm
